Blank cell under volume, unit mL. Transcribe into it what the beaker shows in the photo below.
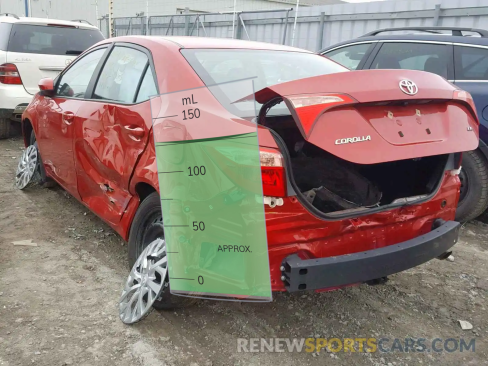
125 mL
